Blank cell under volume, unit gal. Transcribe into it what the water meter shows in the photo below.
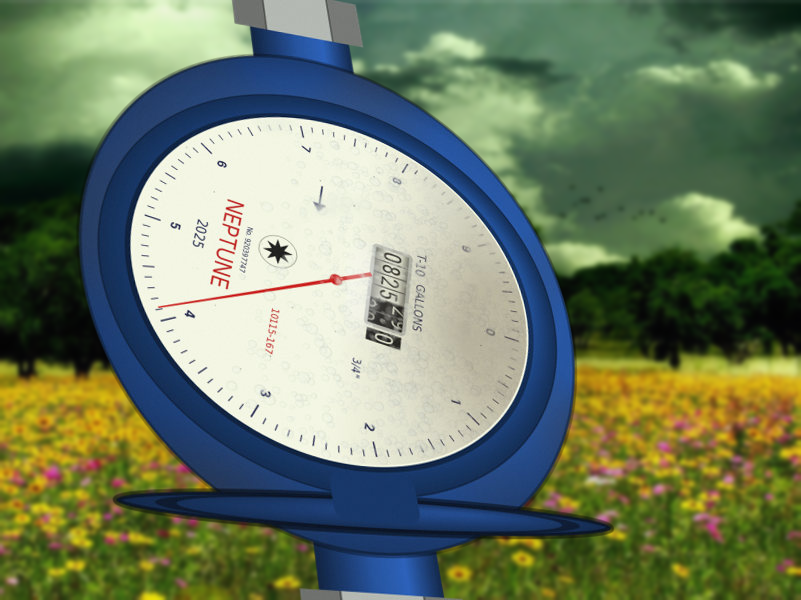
825294.1 gal
